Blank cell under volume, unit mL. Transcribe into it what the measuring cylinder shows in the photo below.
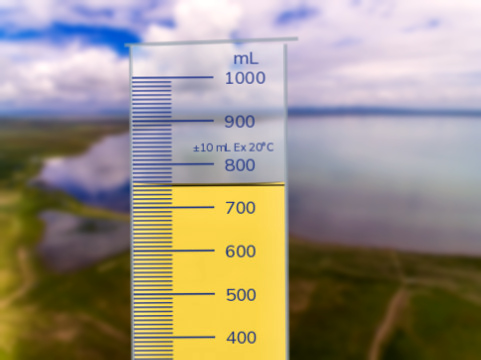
750 mL
